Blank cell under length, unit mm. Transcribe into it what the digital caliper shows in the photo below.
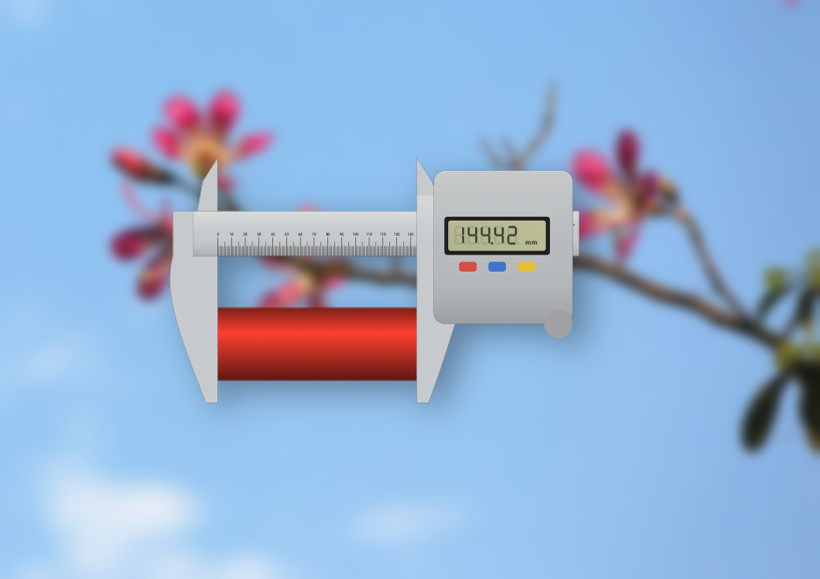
144.42 mm
